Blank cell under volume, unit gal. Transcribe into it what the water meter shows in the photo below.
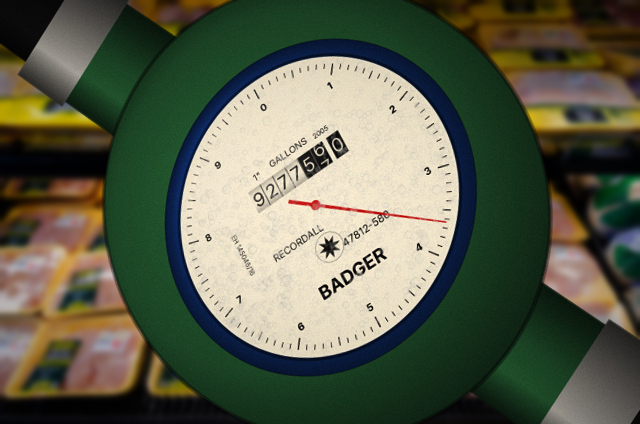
9277563.6 gal
